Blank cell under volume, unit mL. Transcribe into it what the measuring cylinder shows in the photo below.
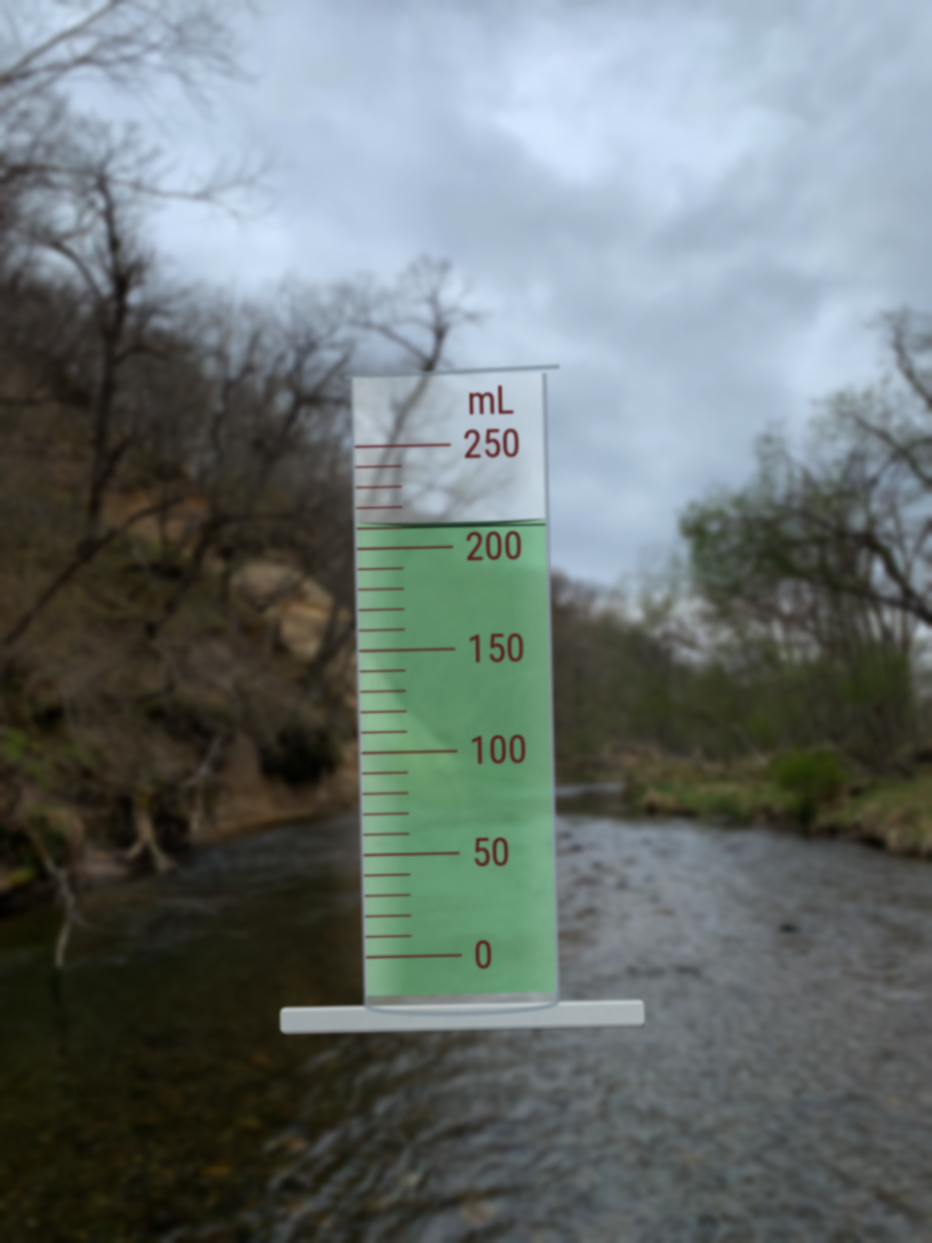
210 mL
